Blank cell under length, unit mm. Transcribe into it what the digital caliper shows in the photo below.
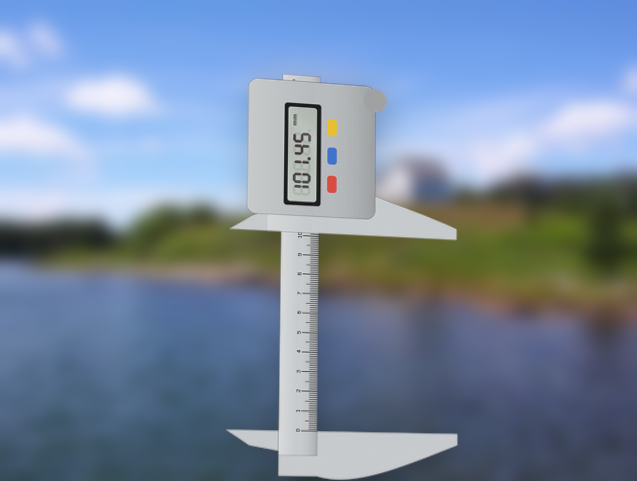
101.45 mm
